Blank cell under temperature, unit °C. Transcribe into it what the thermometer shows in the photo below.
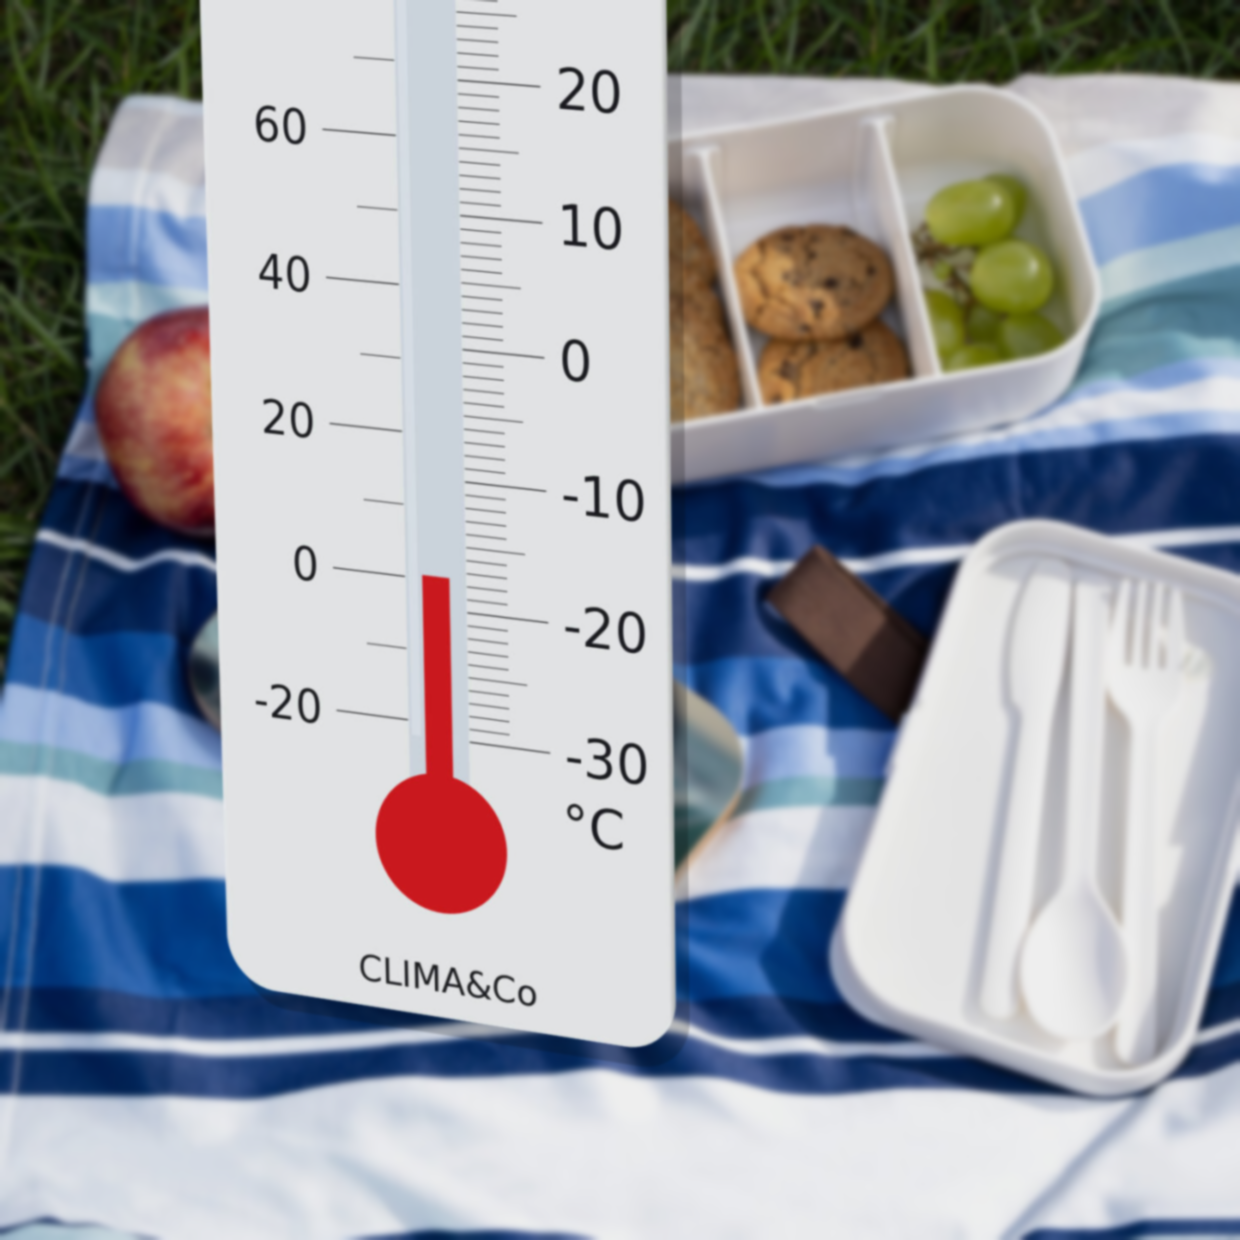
-17.5 °C
